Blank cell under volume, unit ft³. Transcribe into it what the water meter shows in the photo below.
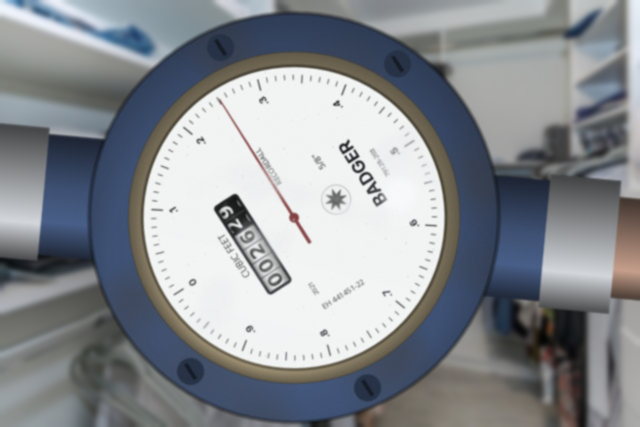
2629.25 ft³
